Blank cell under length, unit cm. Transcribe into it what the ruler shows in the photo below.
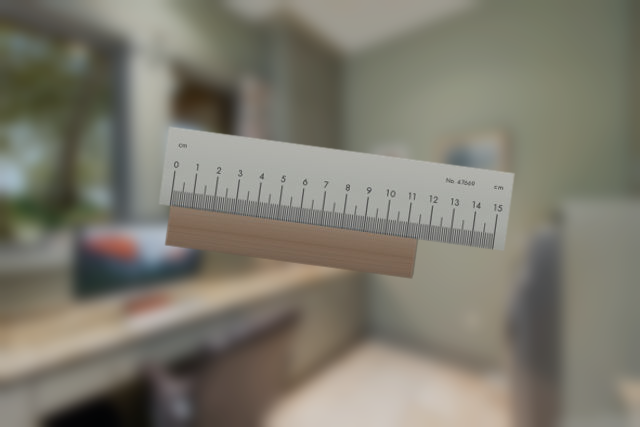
11.5 cm
